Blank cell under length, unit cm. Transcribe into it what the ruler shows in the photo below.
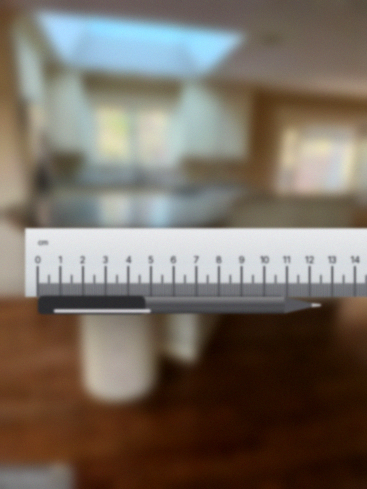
12.5 cm
